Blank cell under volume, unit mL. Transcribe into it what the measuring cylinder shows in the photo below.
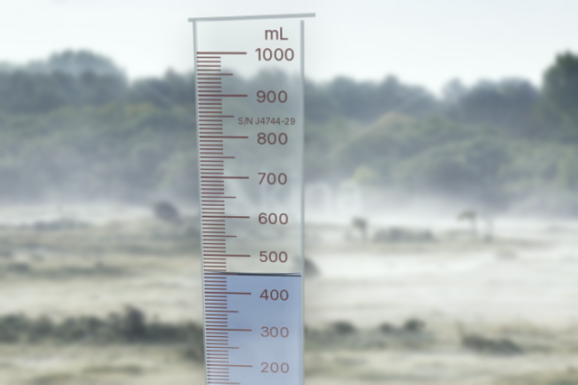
450 mL
